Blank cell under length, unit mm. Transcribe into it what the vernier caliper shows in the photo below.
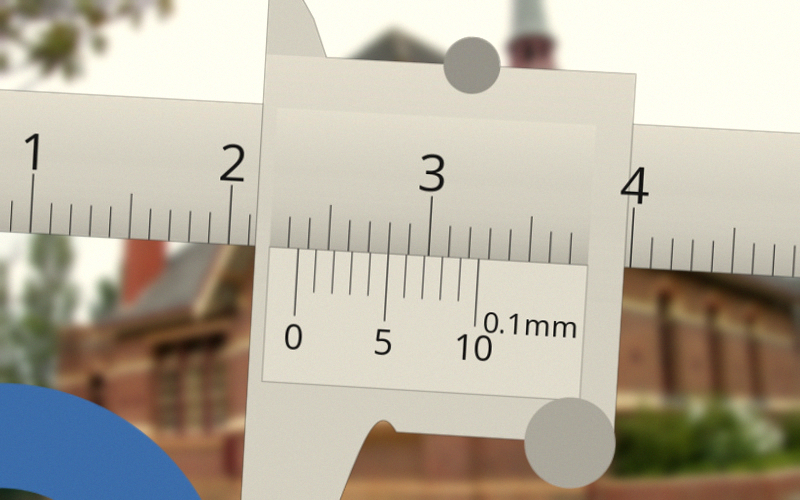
23.5 mm
